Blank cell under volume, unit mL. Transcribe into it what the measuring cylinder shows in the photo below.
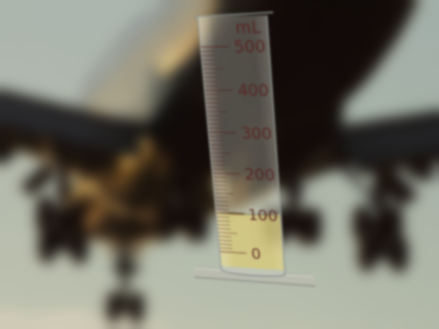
100 mL
